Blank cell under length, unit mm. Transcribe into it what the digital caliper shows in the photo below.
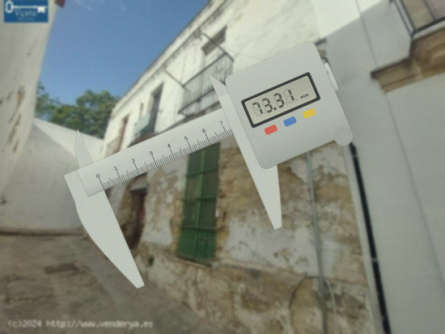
73.31 mm
